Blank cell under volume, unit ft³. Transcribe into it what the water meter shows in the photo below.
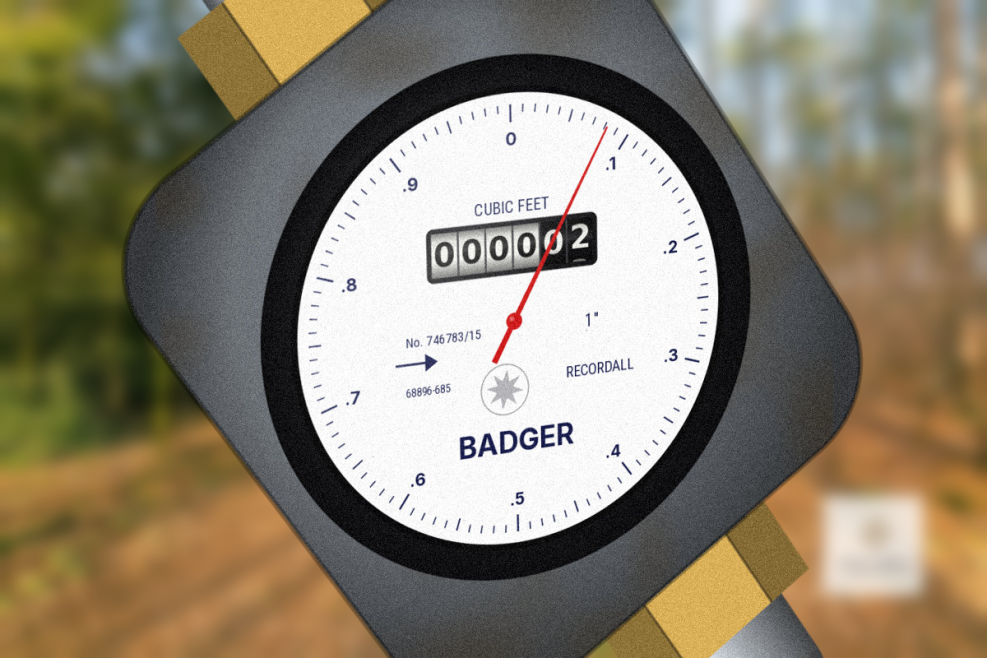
2.08 ft³
